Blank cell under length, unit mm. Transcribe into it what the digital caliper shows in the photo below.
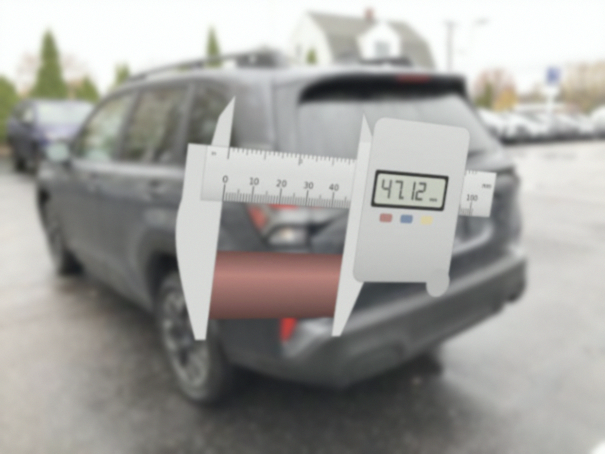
47.12 mm
